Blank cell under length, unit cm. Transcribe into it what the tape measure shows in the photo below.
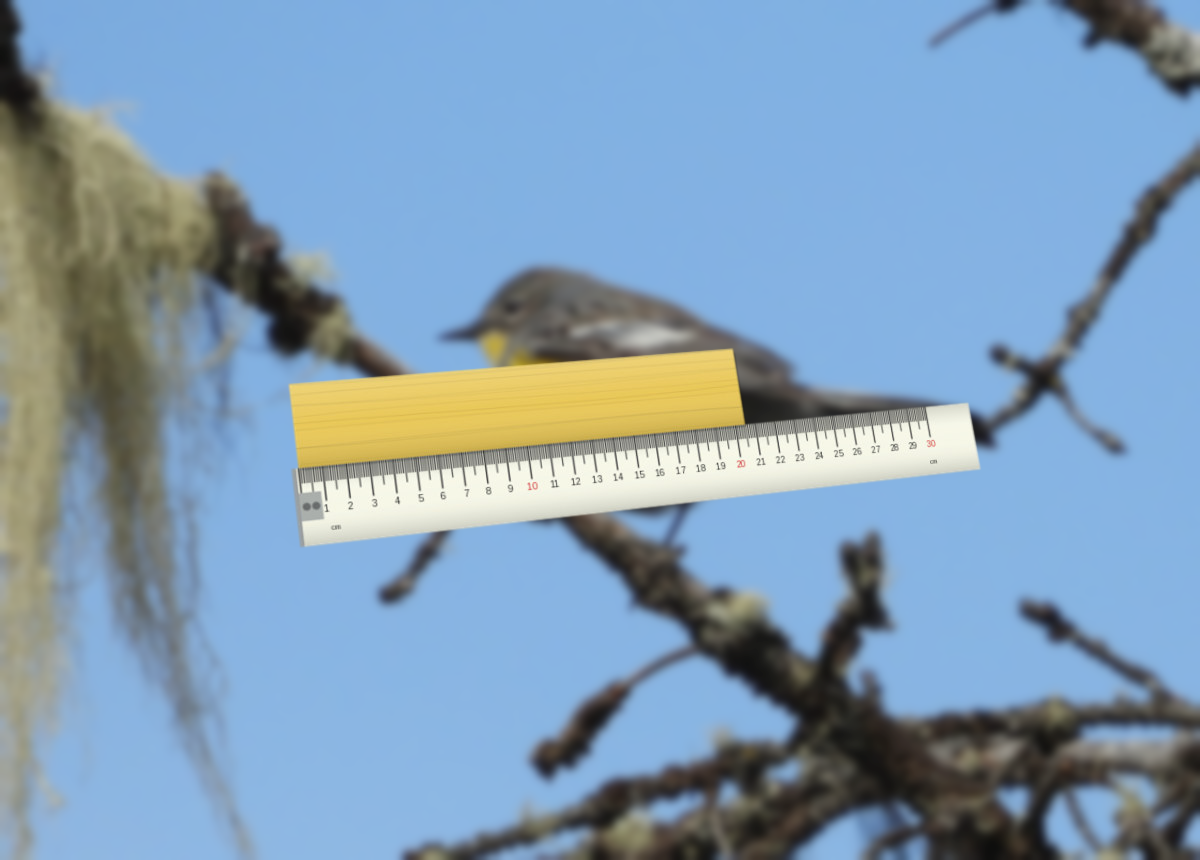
20.5 cm
